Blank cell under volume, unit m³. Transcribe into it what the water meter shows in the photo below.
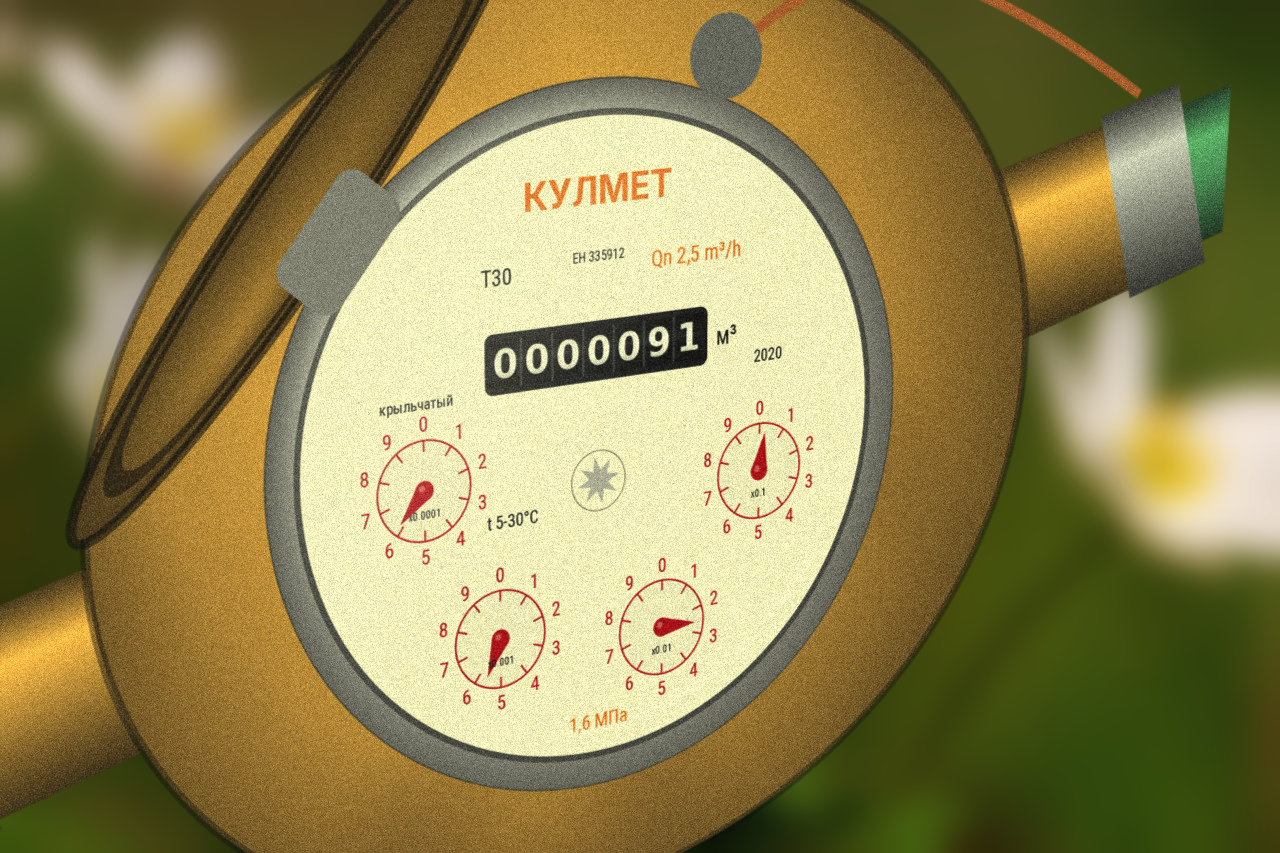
91.0256 m³
